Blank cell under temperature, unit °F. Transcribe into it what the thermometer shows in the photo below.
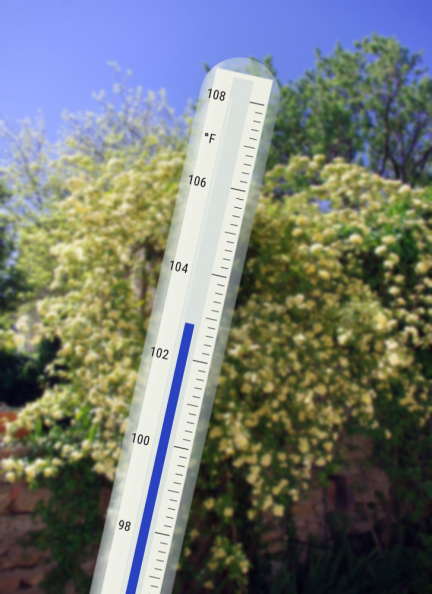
102.8 °F
